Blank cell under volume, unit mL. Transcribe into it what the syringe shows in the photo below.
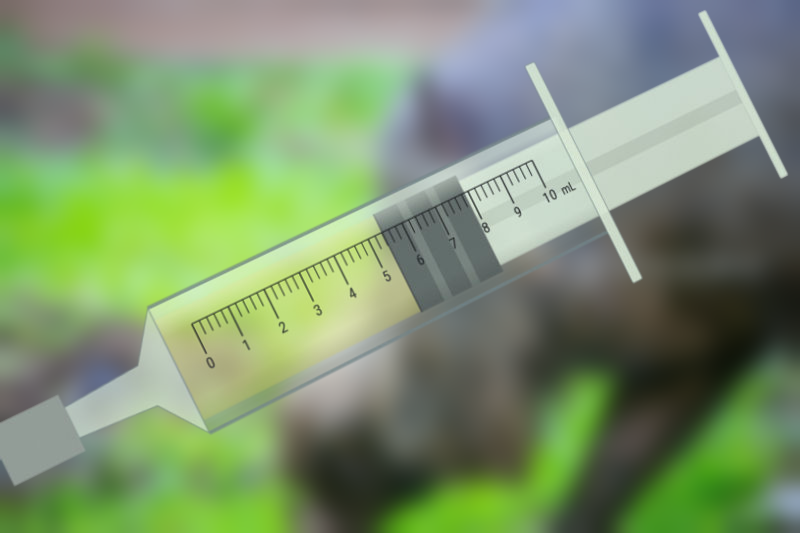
5.4 mL
